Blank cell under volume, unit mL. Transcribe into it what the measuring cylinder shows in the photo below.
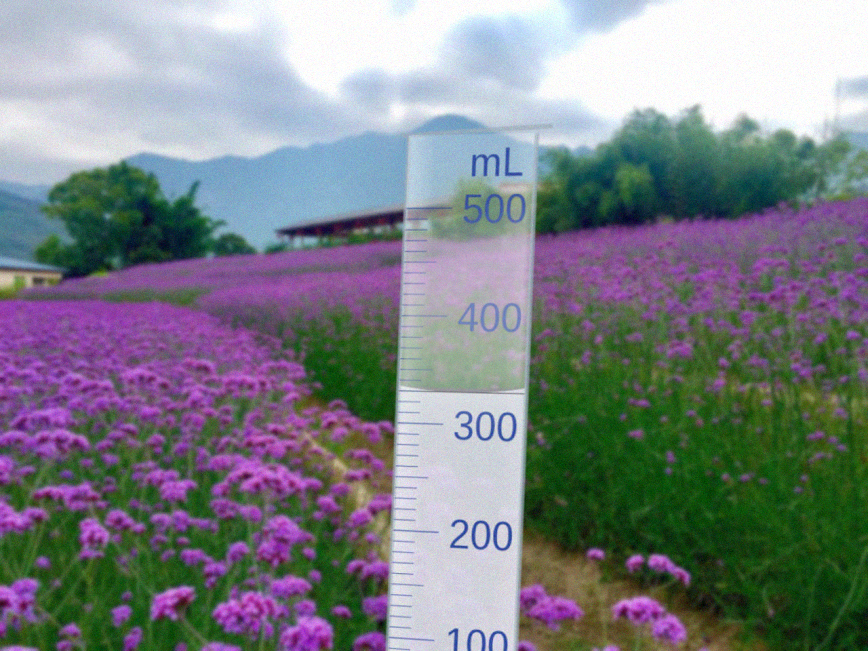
330 mL
